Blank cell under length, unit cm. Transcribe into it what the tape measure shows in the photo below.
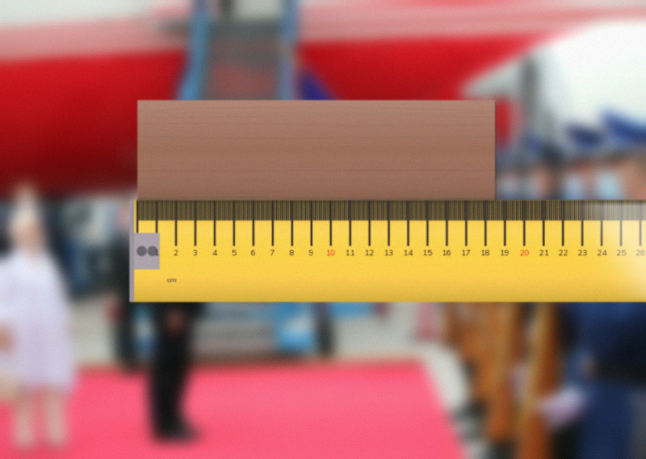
18.5 cm
